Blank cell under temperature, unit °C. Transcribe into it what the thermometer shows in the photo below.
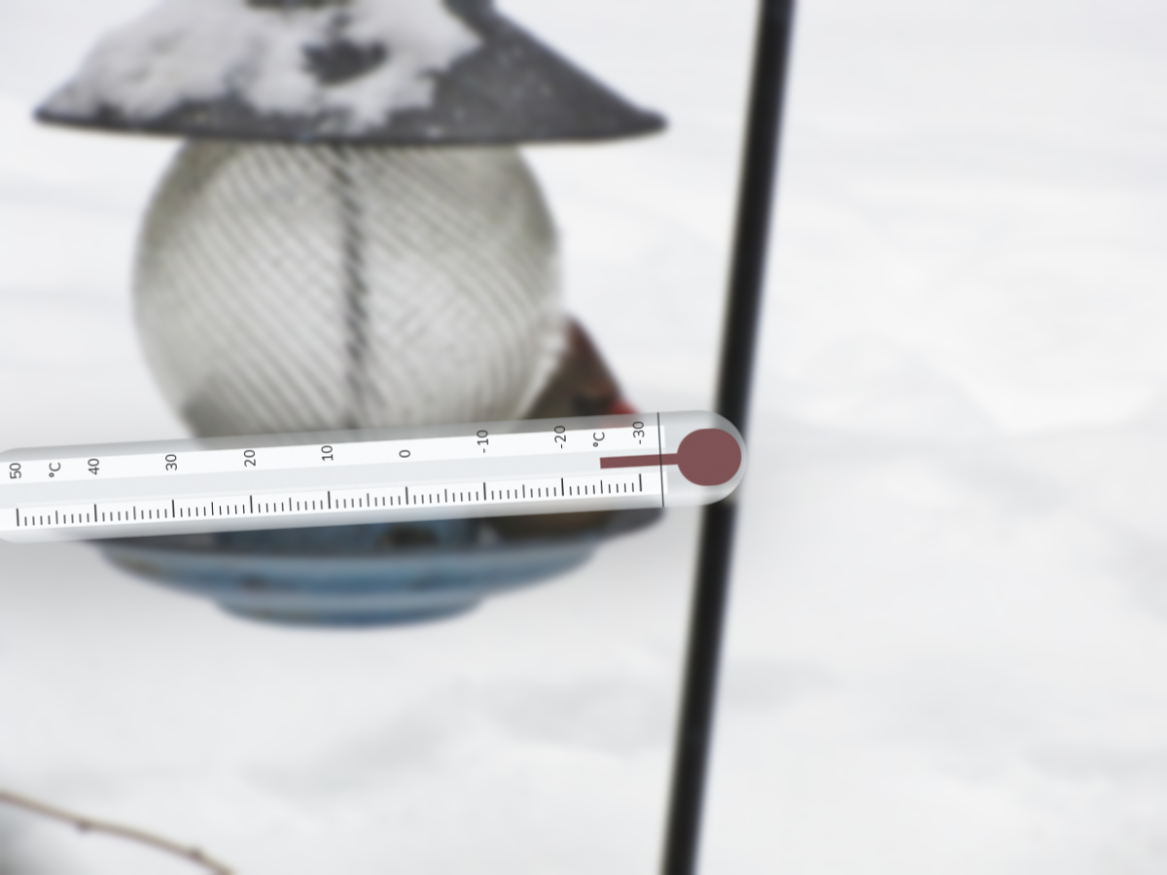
-25 °C
